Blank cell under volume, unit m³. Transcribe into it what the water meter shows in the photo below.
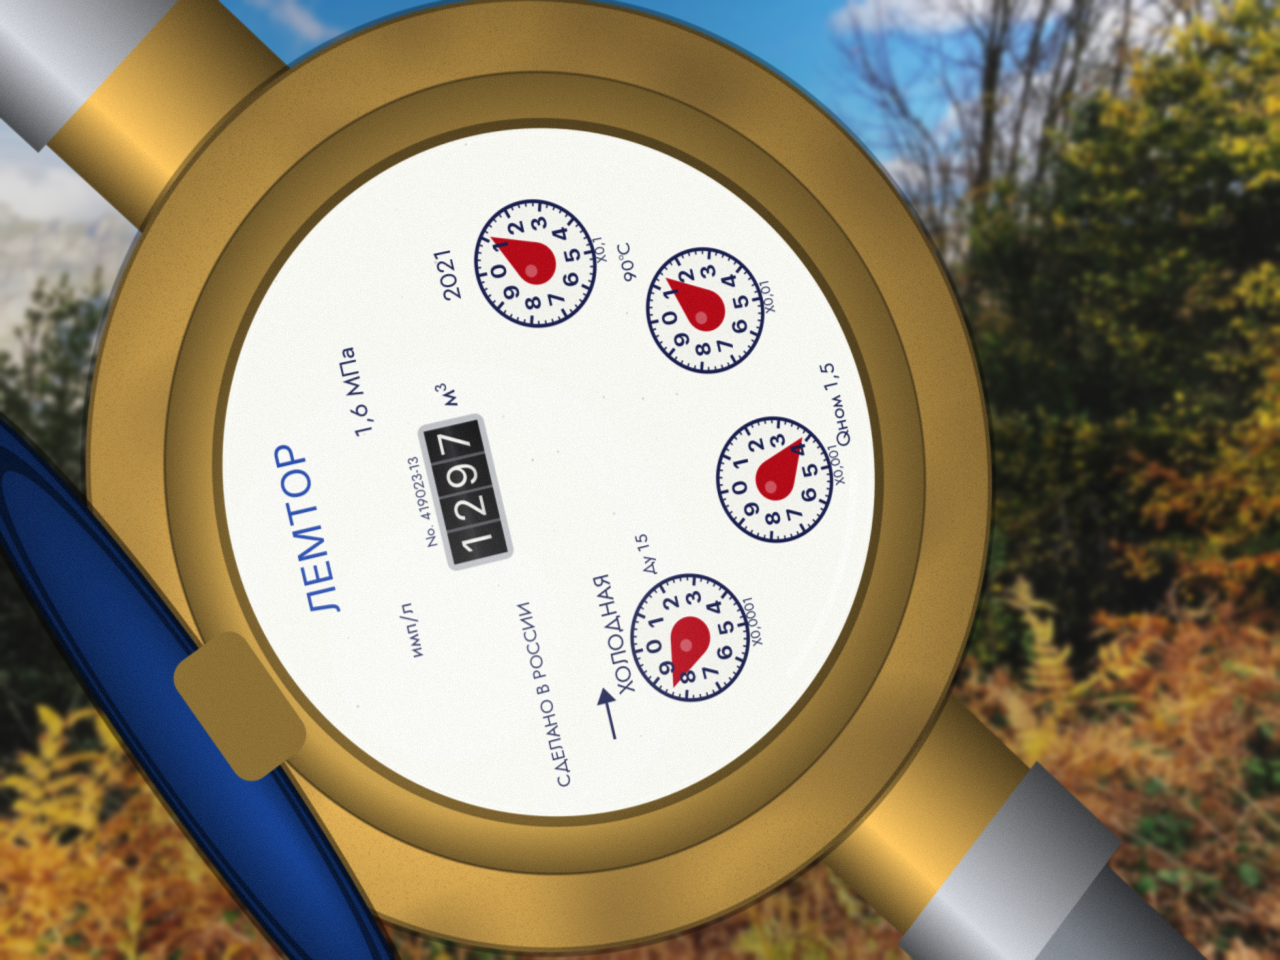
1297.1138 m³
